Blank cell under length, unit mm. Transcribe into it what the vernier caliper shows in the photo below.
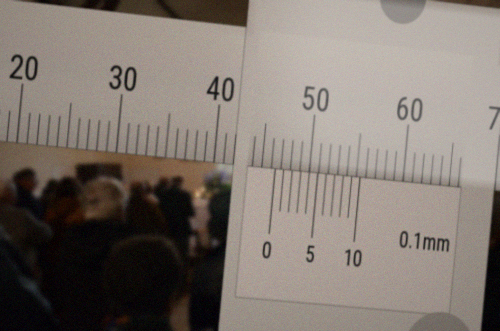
46.4 mm
